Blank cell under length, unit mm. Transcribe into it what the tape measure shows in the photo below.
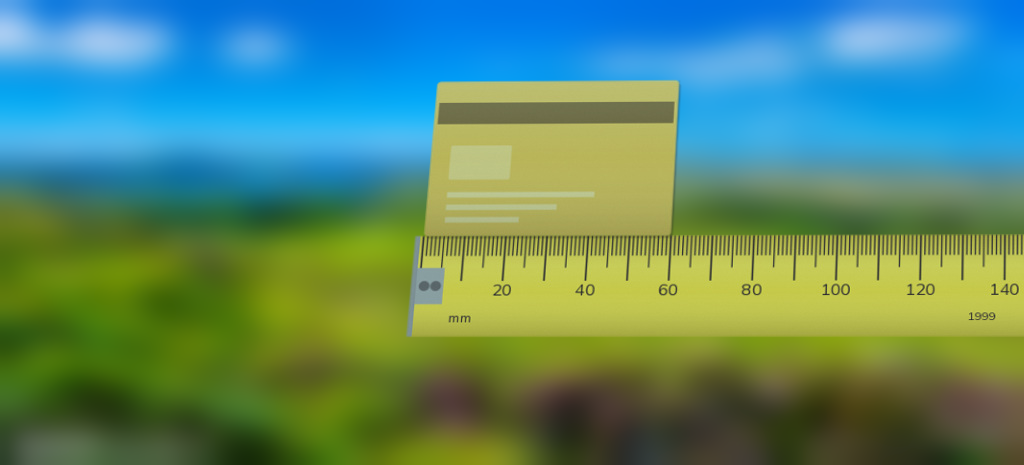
60 mm
